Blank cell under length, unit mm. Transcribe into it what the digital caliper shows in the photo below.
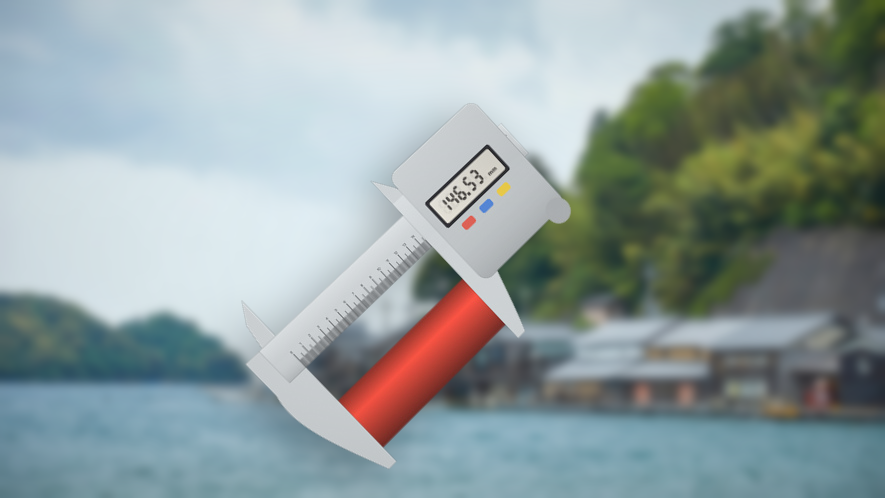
146.53 mm
